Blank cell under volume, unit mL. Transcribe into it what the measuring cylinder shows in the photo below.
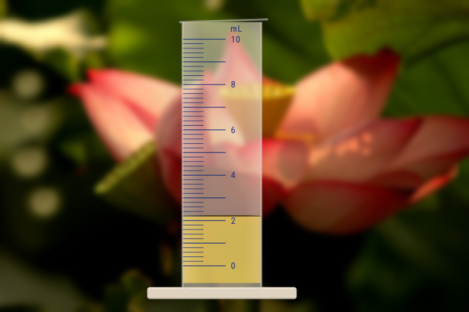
2.2 mL
